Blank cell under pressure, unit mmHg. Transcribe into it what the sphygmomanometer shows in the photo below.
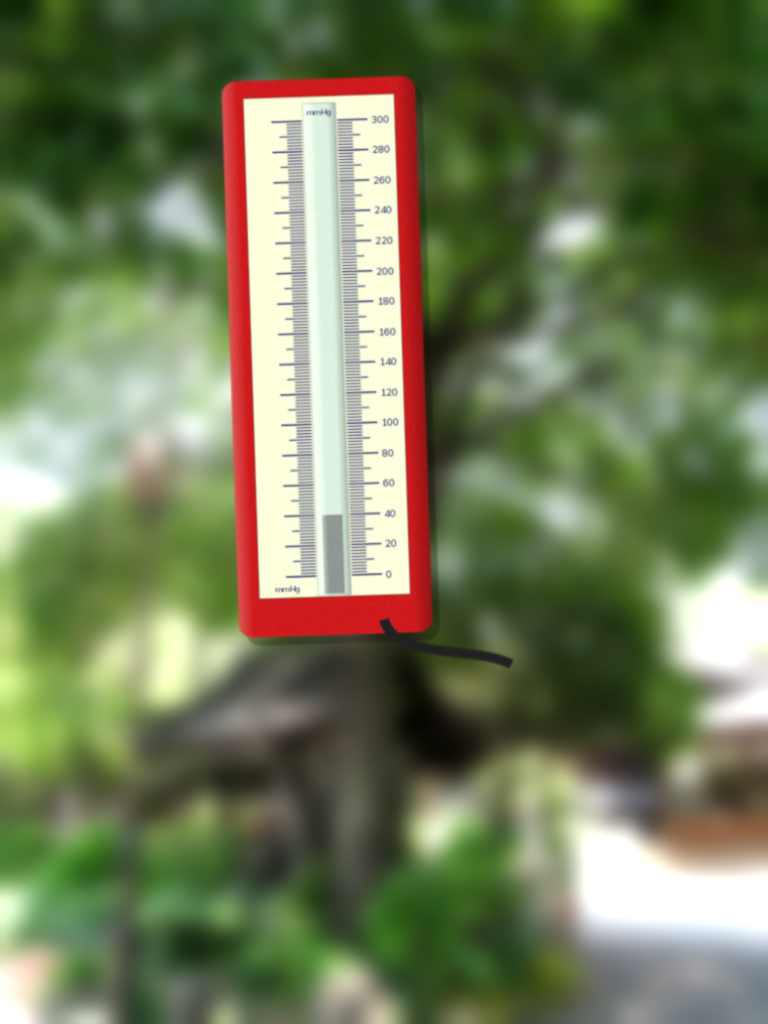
40 mmHg
